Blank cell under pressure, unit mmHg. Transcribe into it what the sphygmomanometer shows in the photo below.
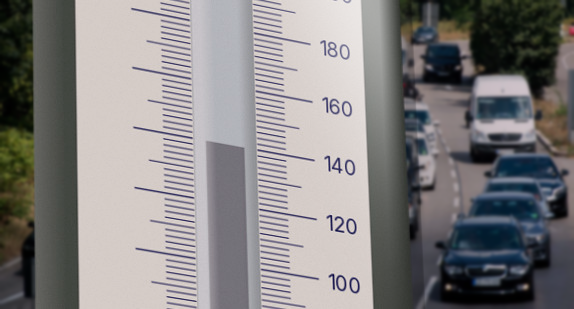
140 mmHg
